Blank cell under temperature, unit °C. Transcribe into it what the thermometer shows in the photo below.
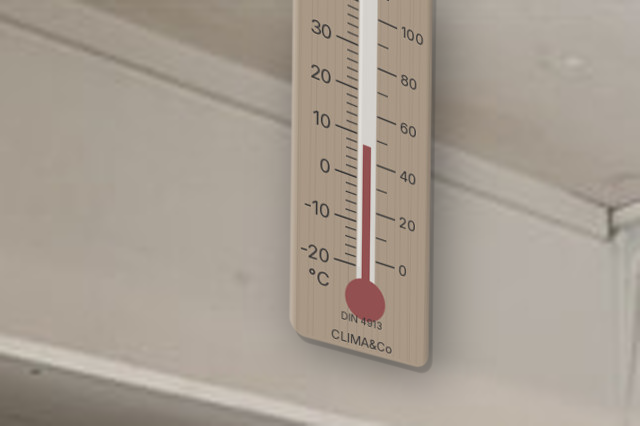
8 °C
